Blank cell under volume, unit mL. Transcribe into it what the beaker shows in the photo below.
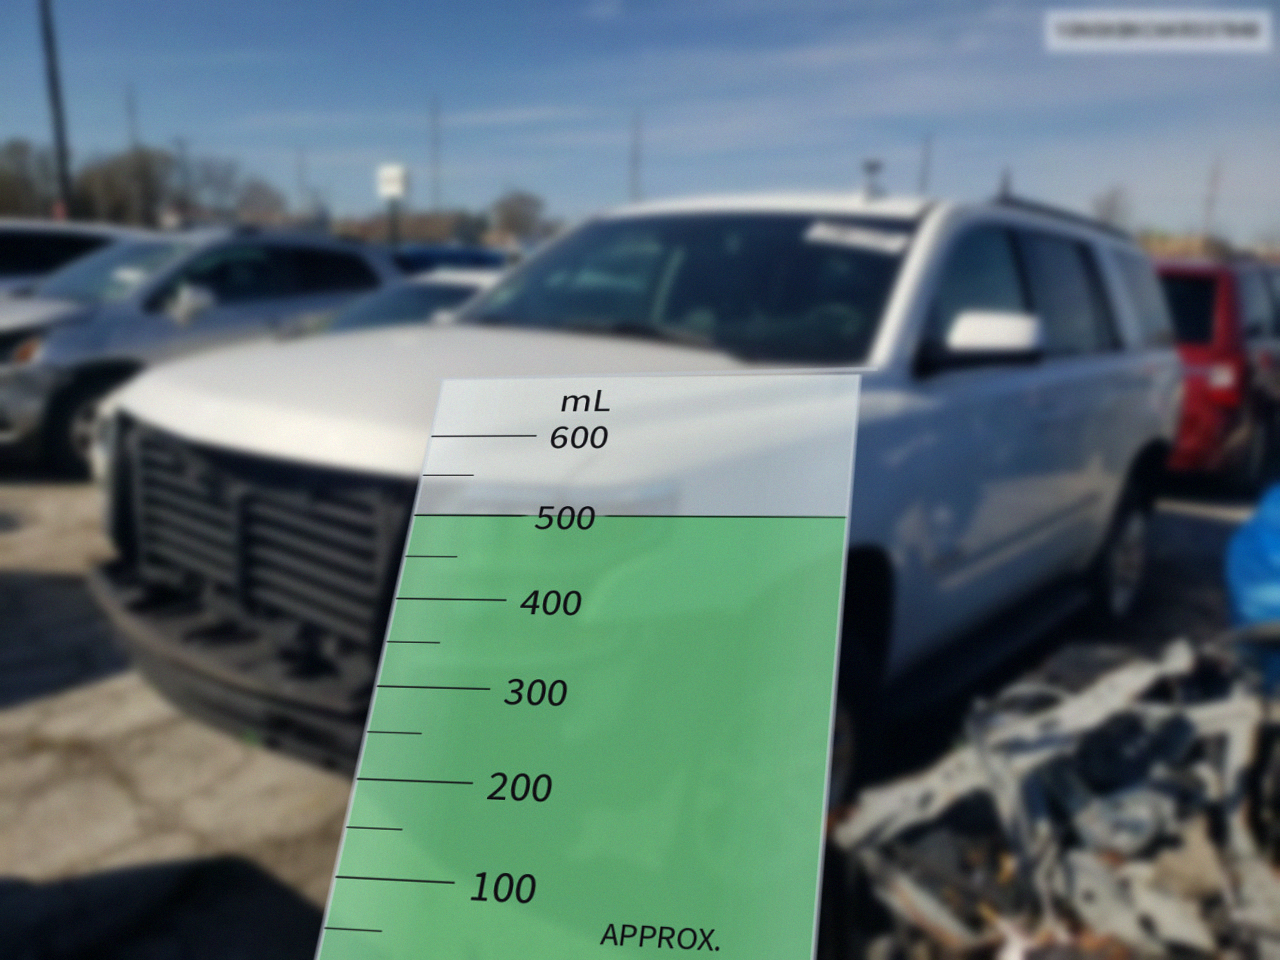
500 mL
